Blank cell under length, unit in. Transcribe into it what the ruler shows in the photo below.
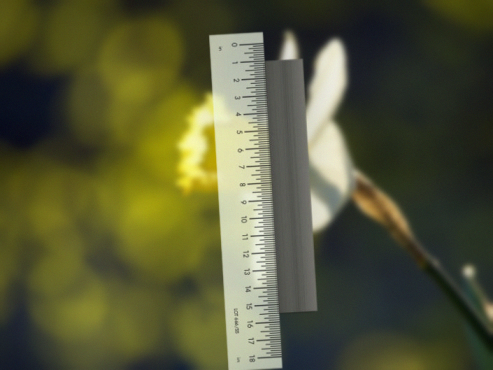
14.5 in
